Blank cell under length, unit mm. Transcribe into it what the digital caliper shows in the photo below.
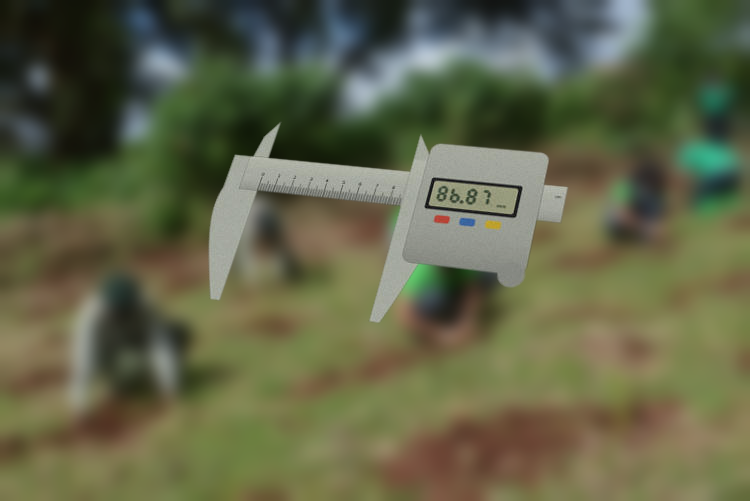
86.87 mm
